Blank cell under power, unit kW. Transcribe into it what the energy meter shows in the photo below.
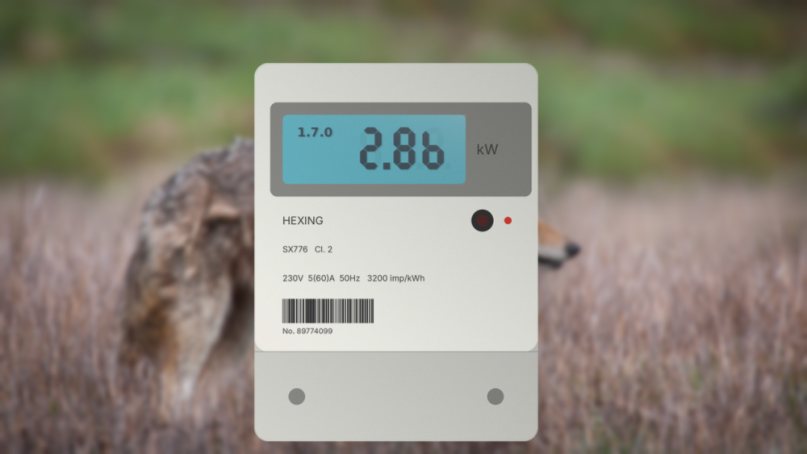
2.86 kW
